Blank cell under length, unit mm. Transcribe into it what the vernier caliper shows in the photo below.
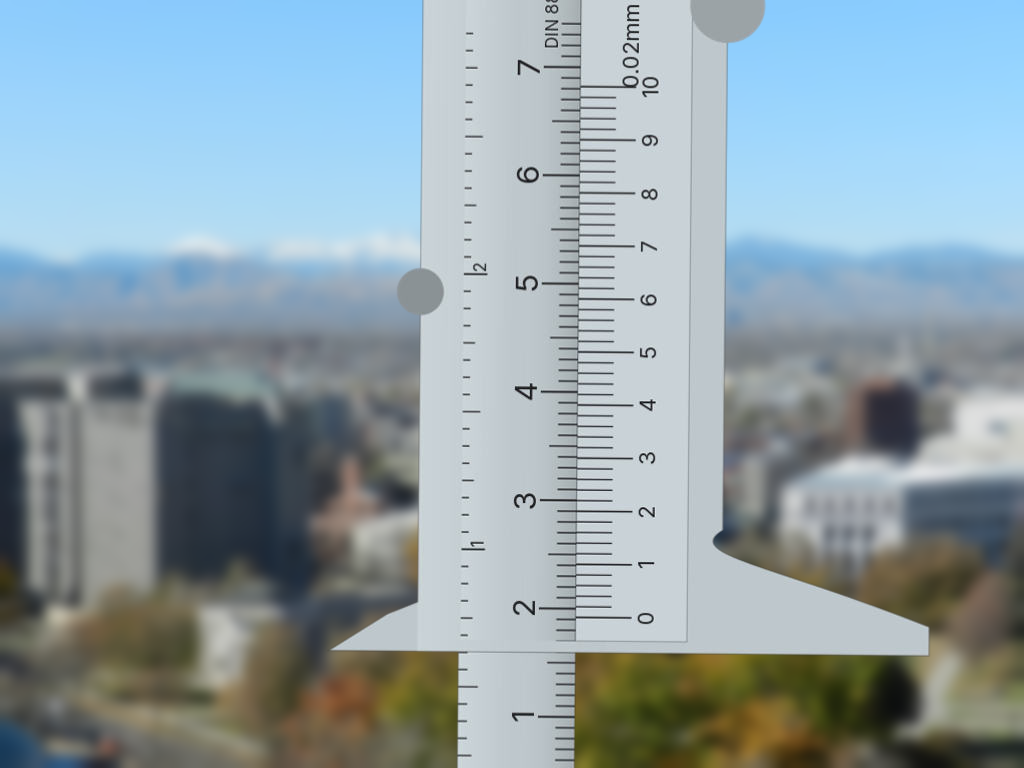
19.2 mm
